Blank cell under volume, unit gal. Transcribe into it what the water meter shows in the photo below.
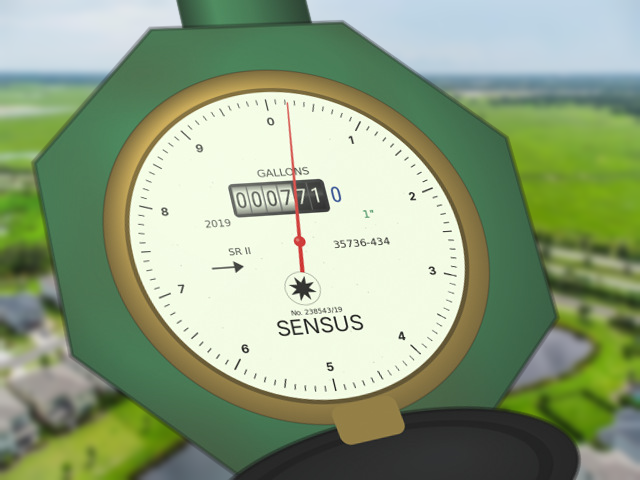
7710.2 gal
